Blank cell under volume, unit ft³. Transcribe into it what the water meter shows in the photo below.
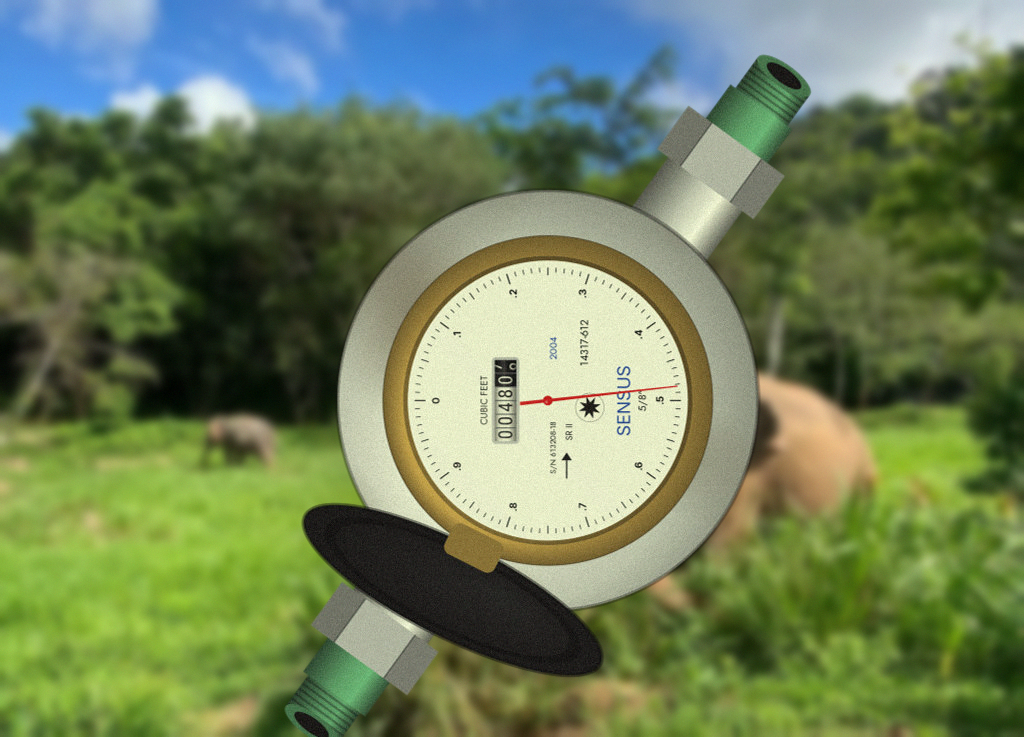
4807.48 ft³
